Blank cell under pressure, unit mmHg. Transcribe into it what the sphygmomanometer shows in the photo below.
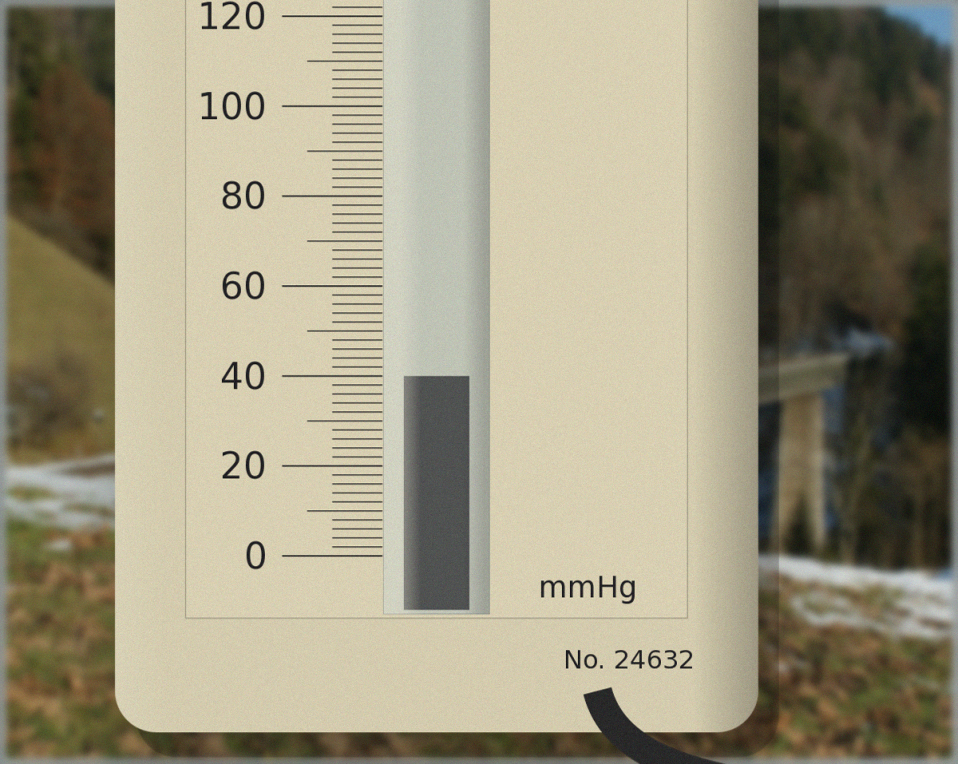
40 mmHg
